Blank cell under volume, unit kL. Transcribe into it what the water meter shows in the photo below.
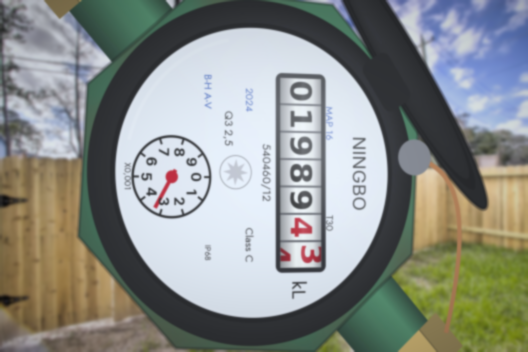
1989.433 kL
